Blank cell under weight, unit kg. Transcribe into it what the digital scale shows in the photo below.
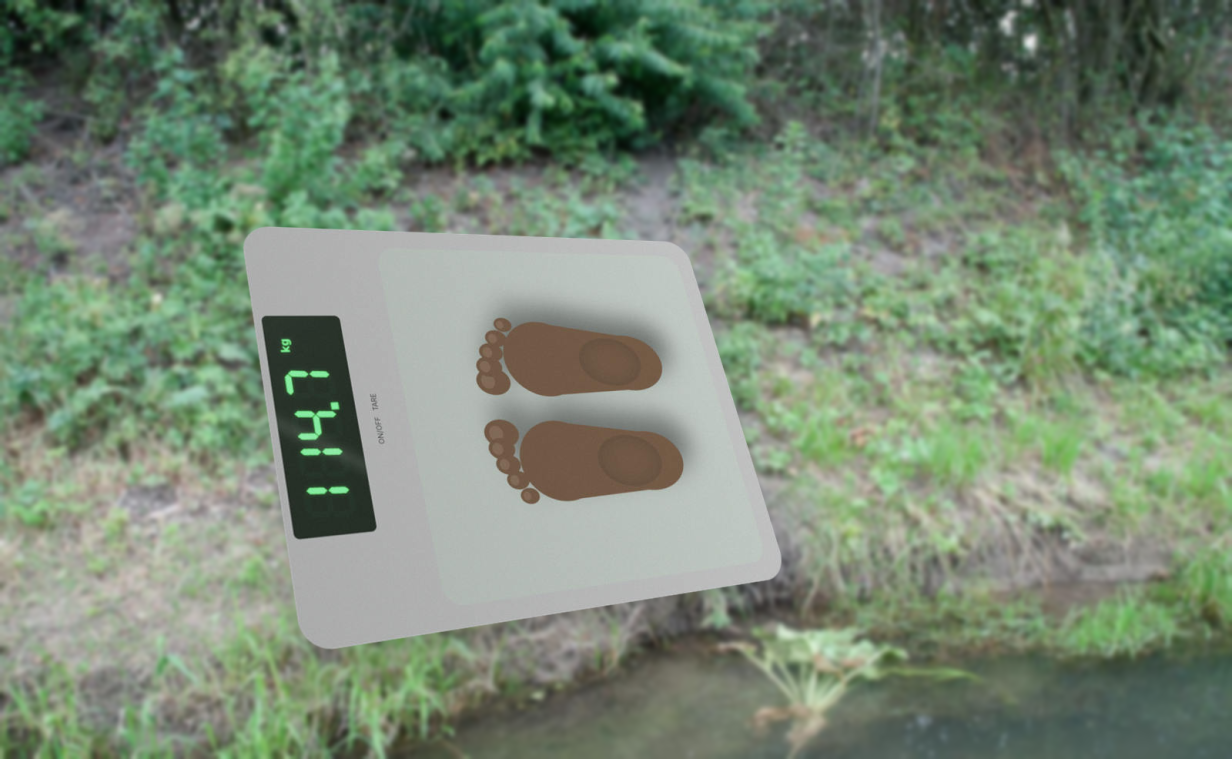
114.7 kg
